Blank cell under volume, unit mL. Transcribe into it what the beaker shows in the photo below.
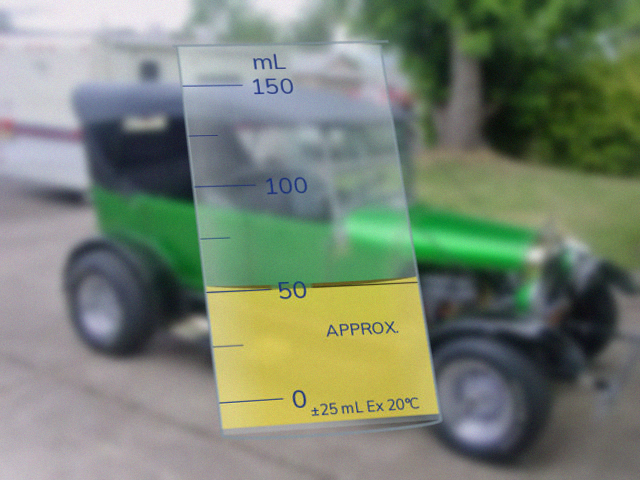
50 mL
